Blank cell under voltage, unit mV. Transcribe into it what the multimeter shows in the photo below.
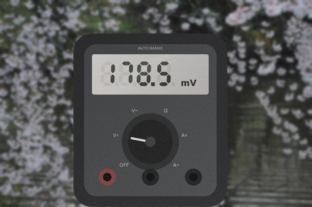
178.5 mV
